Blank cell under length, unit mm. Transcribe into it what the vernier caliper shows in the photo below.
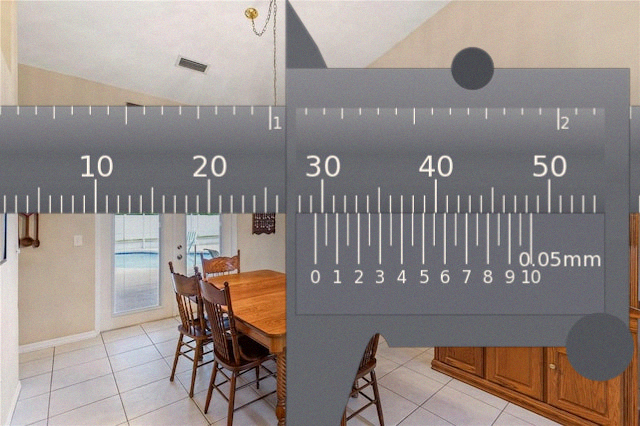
29.4 mm
